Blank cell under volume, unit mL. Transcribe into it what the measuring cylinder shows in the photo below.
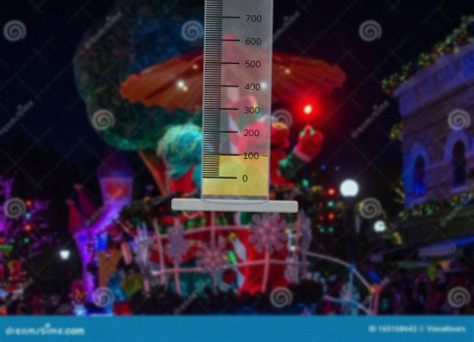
100 mL
